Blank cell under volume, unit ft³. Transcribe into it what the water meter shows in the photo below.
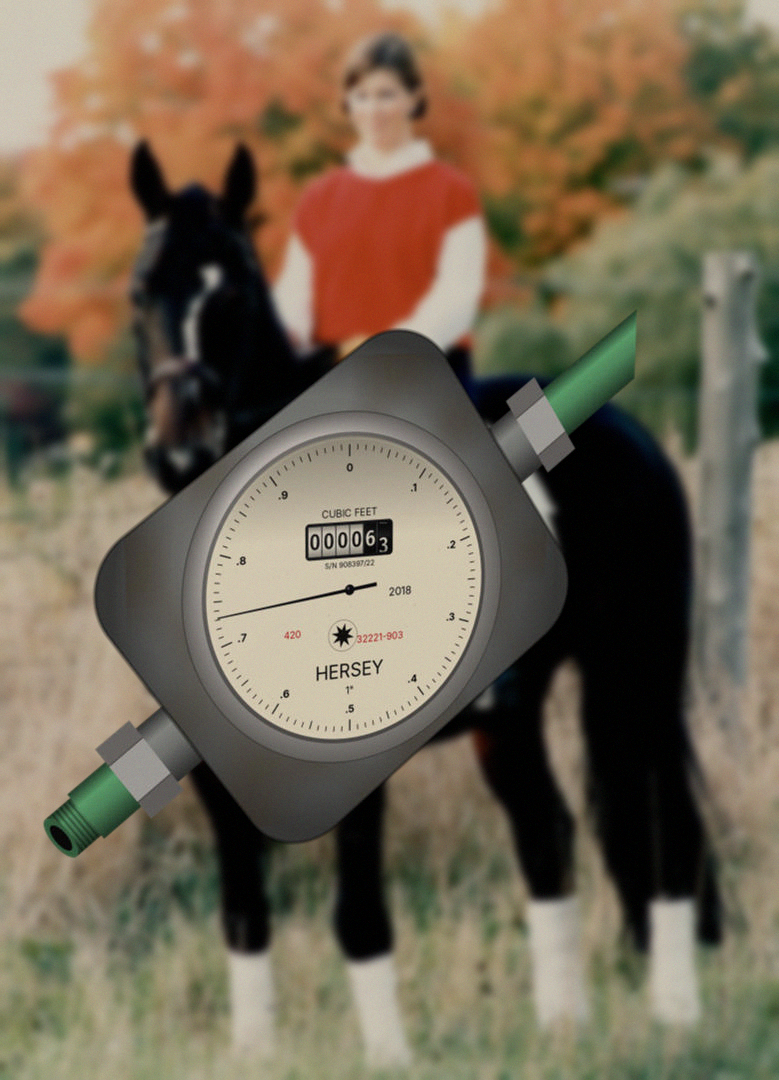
62.73 ft³
